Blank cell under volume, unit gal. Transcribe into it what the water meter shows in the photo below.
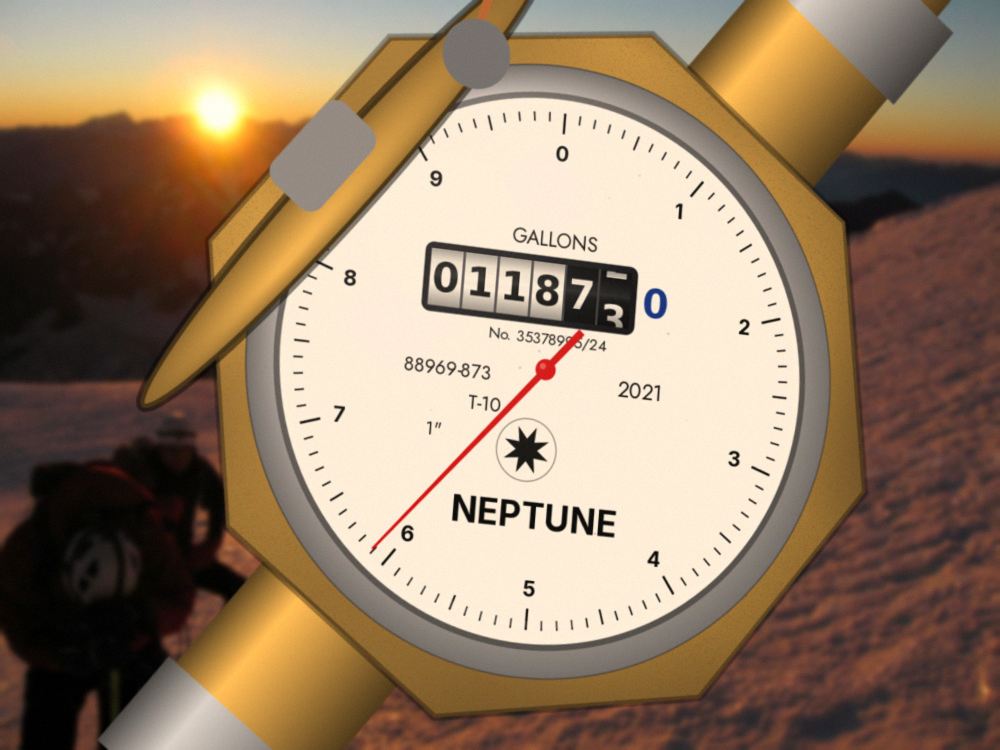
118726.1 gal
